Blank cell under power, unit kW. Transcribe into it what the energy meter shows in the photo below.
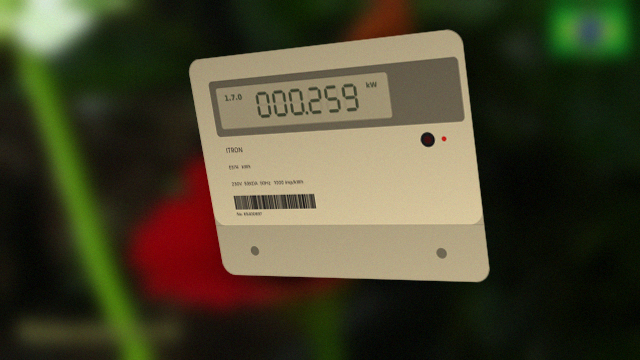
0.259 kW
